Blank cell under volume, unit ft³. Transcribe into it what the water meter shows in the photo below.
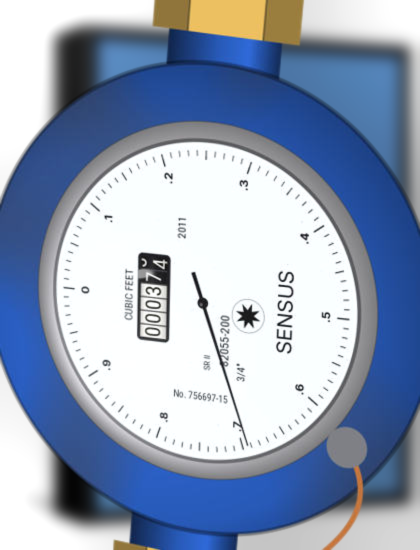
373.69 ft³
